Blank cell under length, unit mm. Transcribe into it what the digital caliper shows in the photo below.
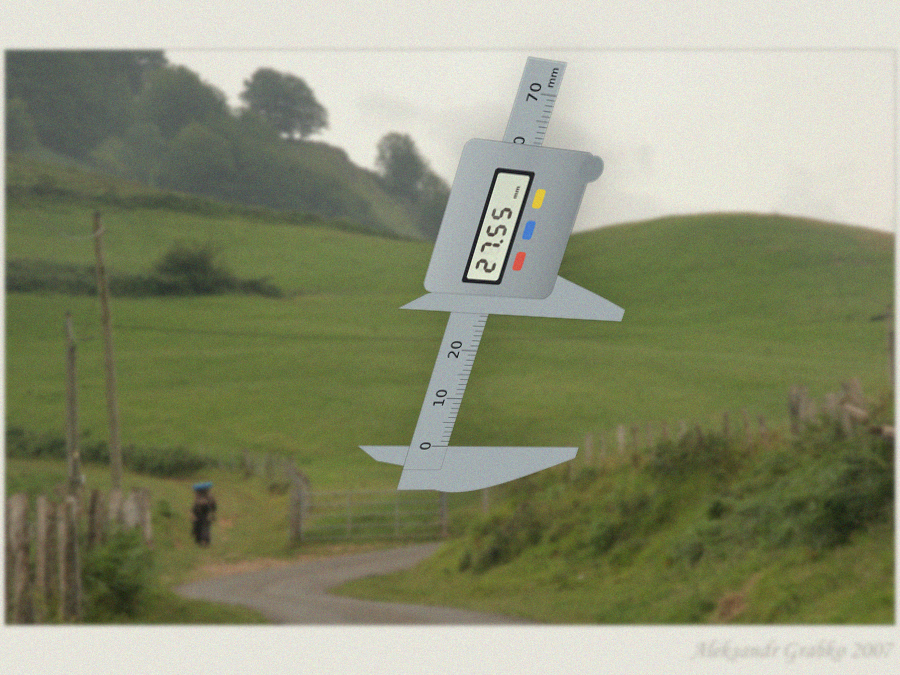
27.55 mm
